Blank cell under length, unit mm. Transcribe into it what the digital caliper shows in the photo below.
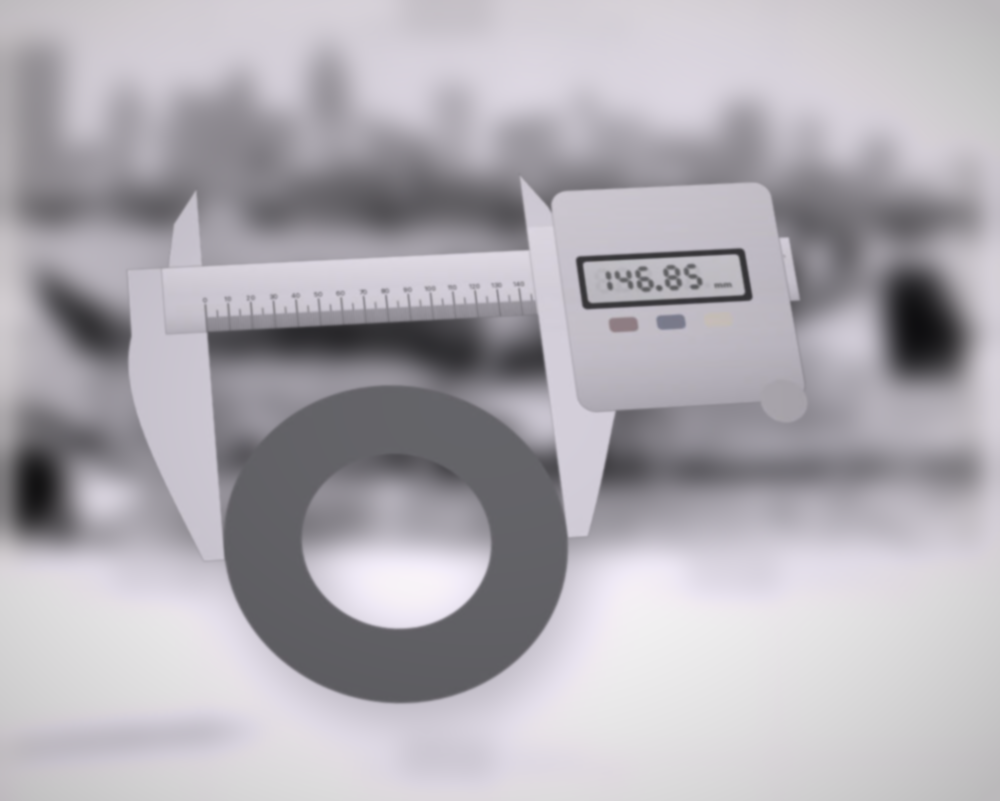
146.85 mm
